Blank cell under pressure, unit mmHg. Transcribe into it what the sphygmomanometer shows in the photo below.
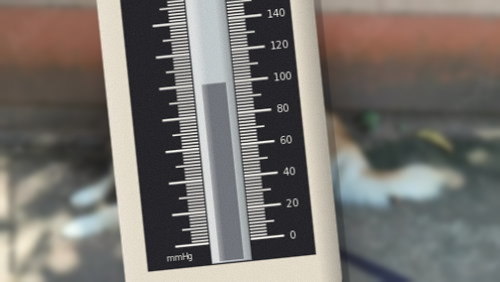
100 mmHg
